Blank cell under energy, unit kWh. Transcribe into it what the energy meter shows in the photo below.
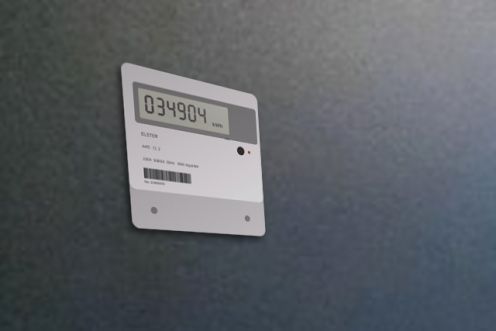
34904 kWh
